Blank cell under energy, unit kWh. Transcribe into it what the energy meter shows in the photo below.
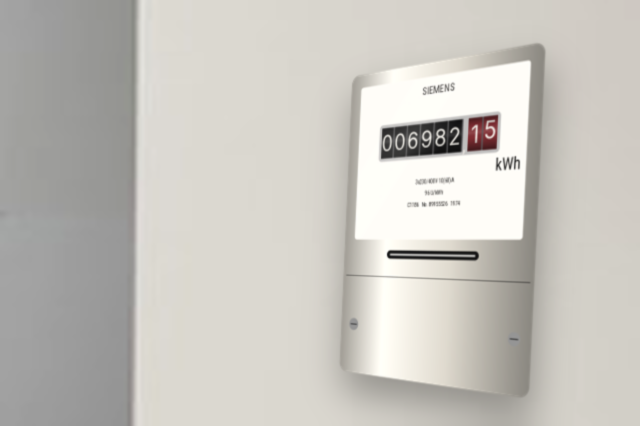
6982.15 kWh
